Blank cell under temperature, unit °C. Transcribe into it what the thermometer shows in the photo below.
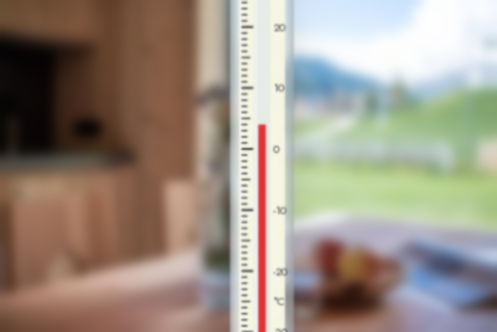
4 °C
